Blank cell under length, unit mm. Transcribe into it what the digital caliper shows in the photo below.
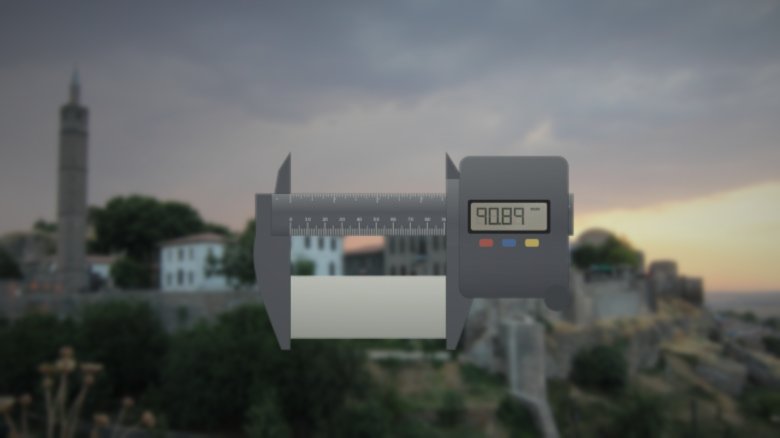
90.89 mm
